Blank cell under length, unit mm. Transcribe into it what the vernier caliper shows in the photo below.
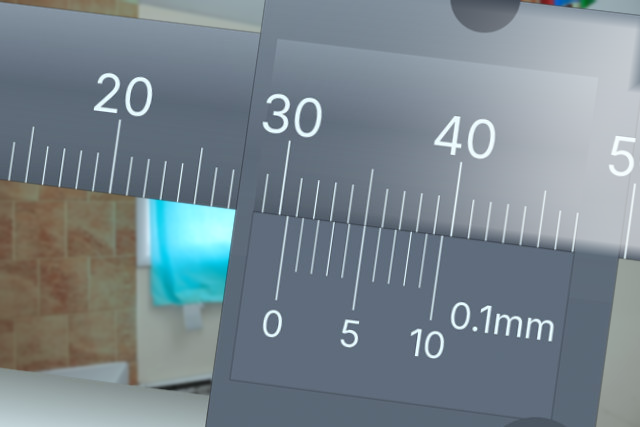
30.5 mm
